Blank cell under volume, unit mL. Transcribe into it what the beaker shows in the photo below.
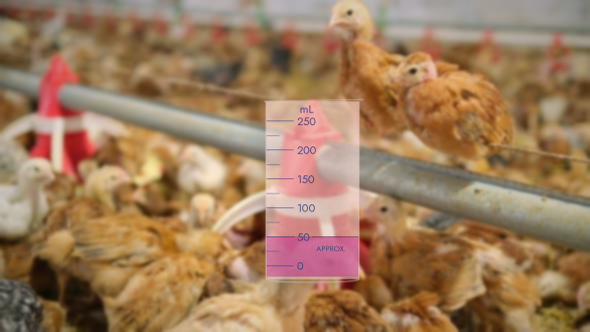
50 mL
